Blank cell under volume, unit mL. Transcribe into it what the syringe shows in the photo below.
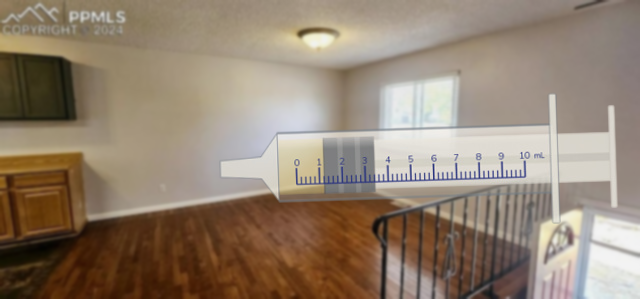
1.2 mL
